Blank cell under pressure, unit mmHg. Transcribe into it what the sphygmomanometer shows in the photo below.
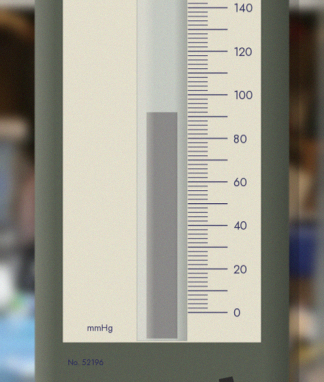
92 mmHg
